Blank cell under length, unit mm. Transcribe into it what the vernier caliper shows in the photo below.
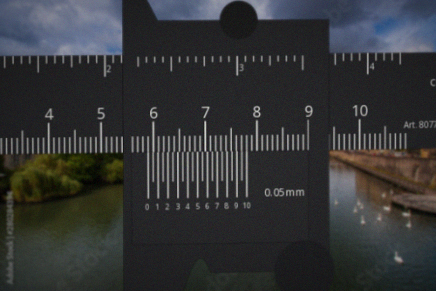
59.0 mm
